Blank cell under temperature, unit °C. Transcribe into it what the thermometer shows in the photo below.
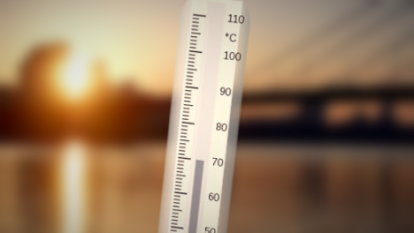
70 °C
